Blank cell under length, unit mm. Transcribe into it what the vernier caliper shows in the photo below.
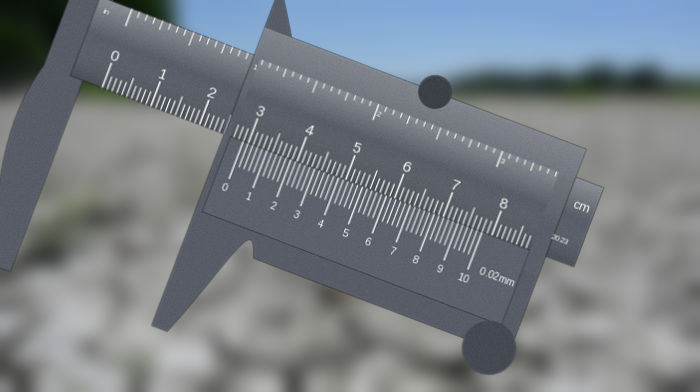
29.0 mm
